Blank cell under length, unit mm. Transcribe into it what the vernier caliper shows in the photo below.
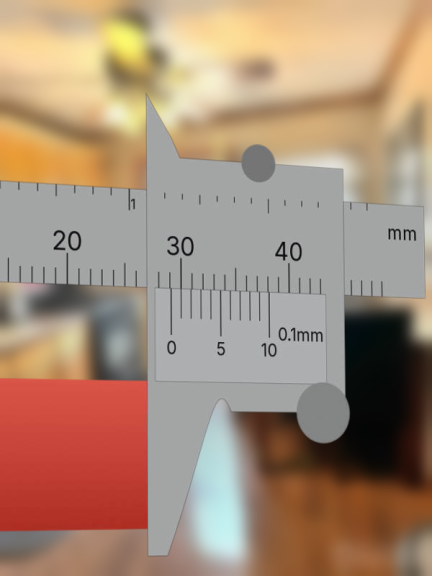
29.1 mm
